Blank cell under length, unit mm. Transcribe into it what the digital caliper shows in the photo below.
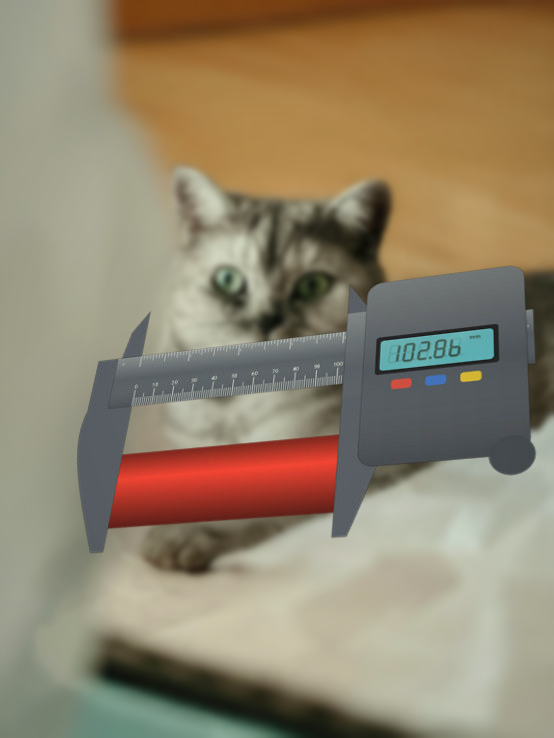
102.86 mm
